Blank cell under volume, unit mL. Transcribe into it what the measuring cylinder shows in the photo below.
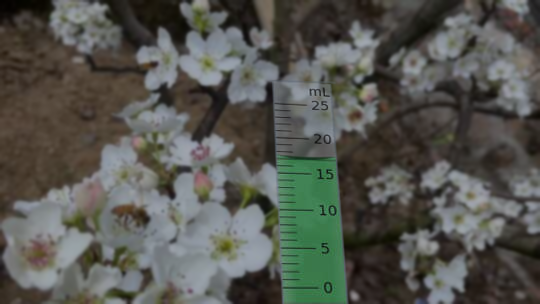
17 mL
